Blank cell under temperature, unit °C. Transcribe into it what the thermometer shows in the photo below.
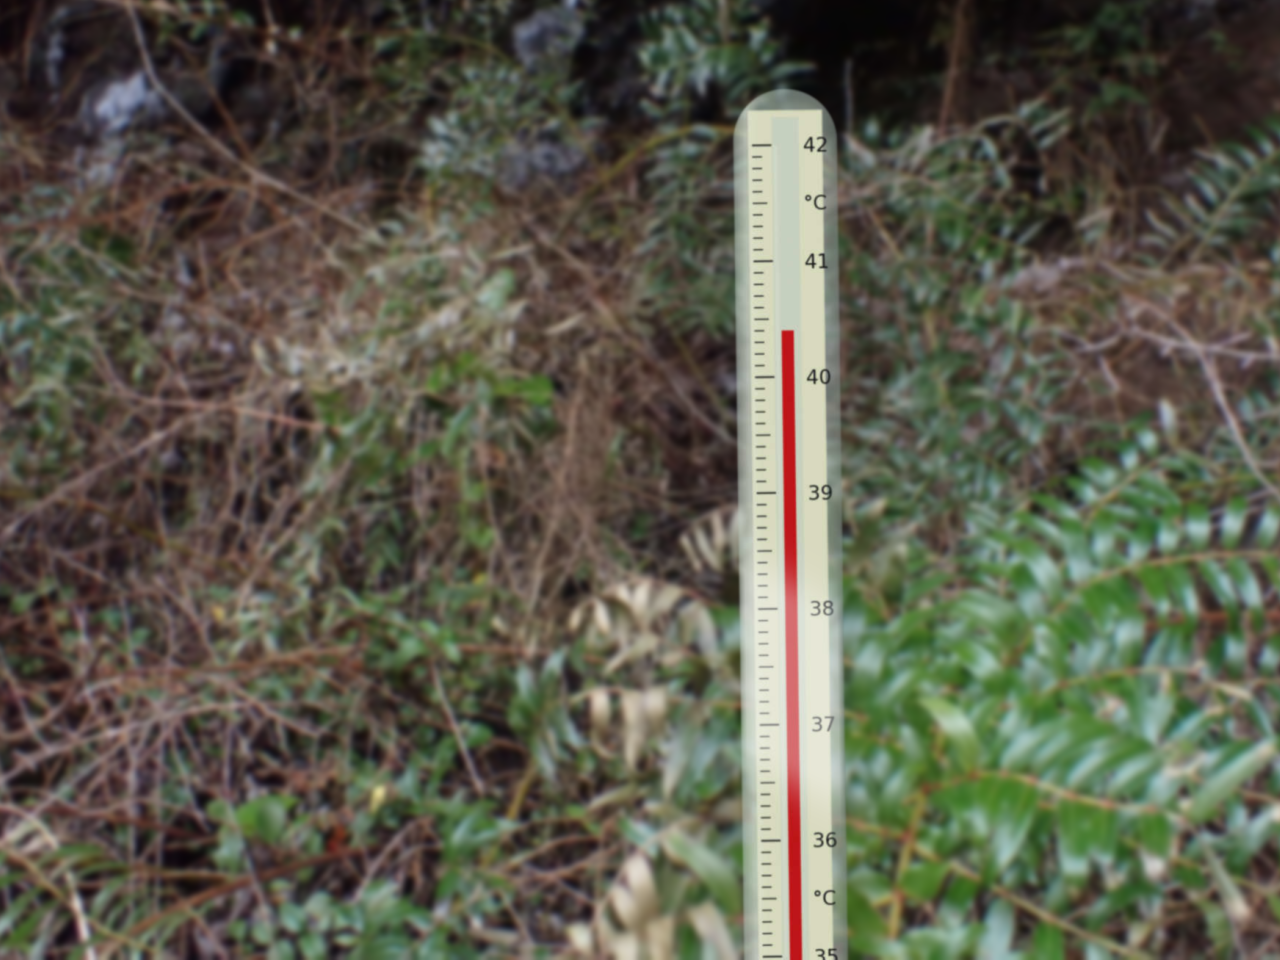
40.4 °C
